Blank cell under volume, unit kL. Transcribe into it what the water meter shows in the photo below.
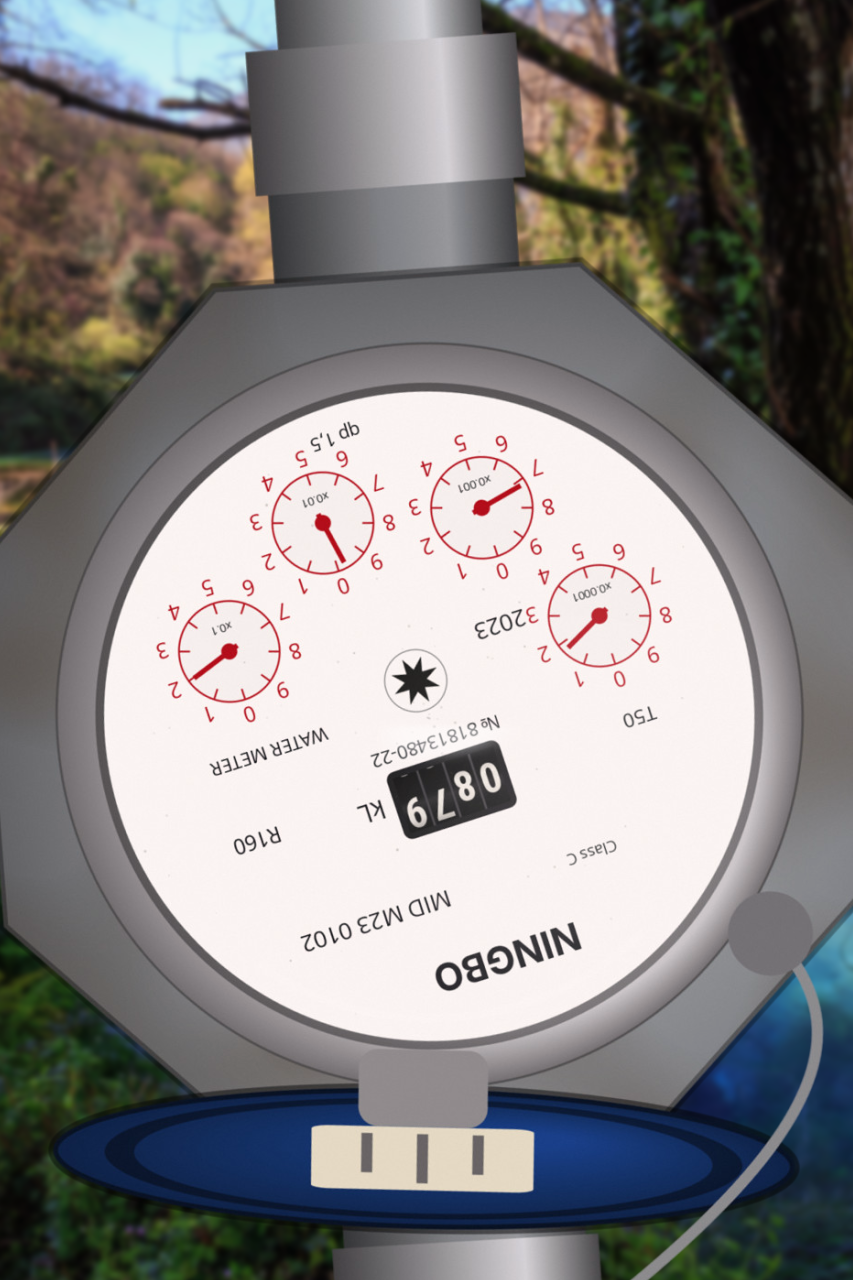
879.1971 kL
